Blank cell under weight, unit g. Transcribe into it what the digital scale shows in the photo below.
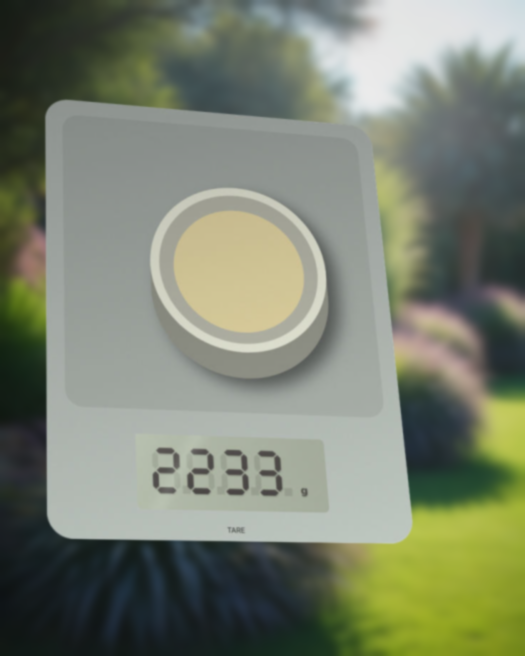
2233 g
